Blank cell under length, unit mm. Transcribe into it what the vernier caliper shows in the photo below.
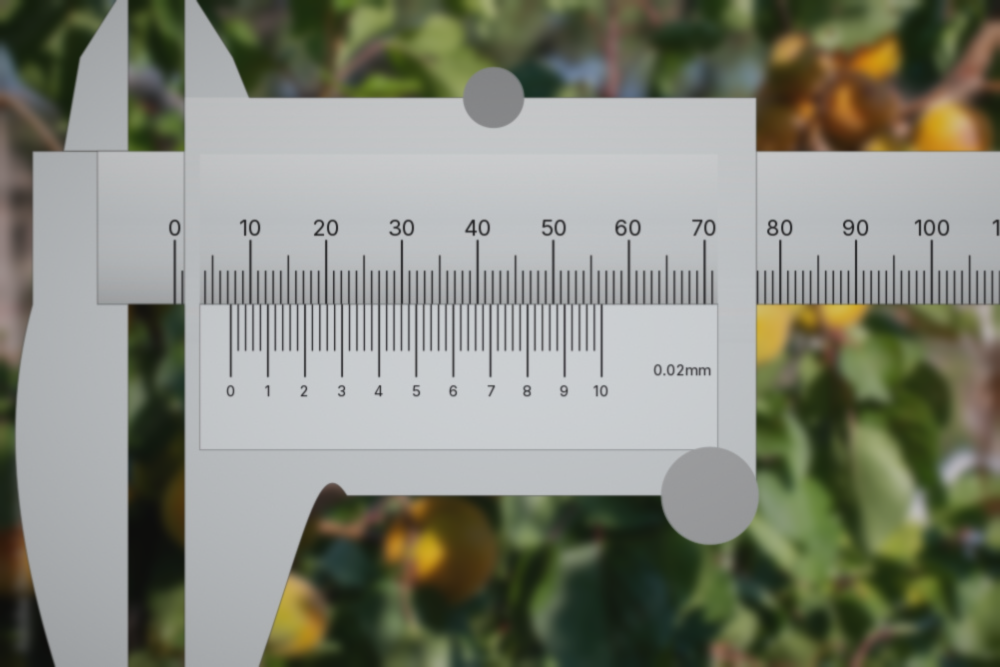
7.4 mm
